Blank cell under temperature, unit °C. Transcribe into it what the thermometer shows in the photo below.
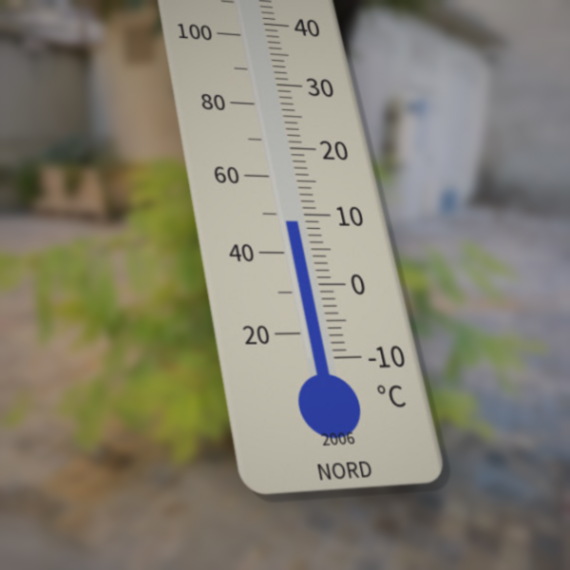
9 °C
